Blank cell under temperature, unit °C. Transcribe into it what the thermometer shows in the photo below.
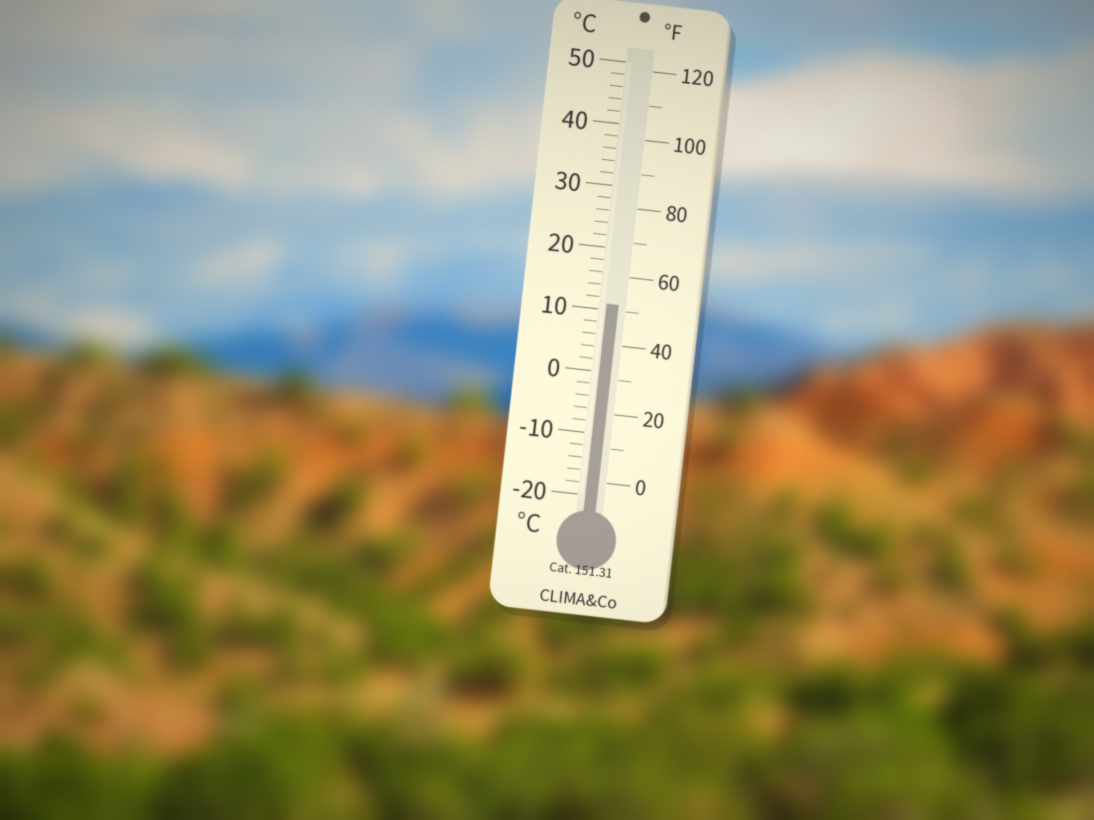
11 °C
